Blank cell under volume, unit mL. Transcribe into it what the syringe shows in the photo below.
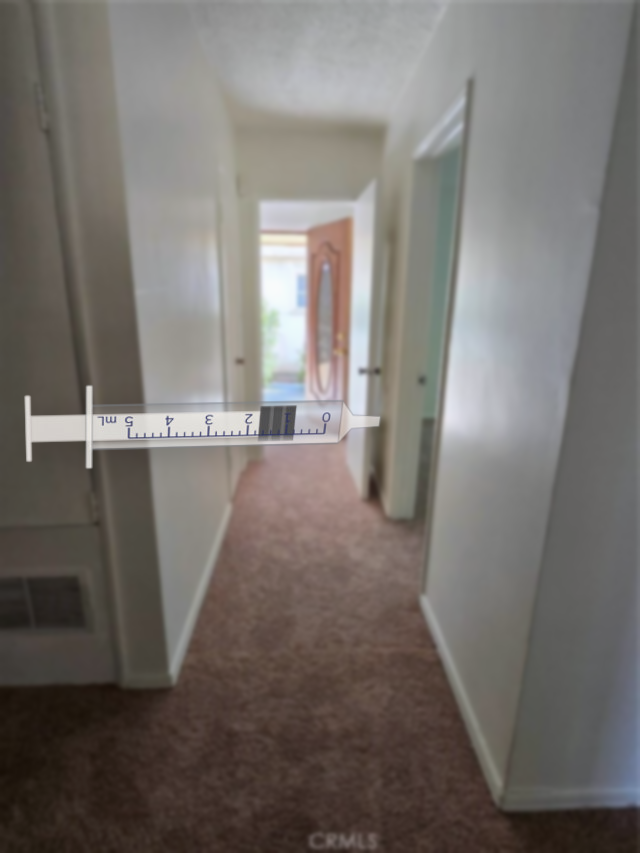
0.8 mL
